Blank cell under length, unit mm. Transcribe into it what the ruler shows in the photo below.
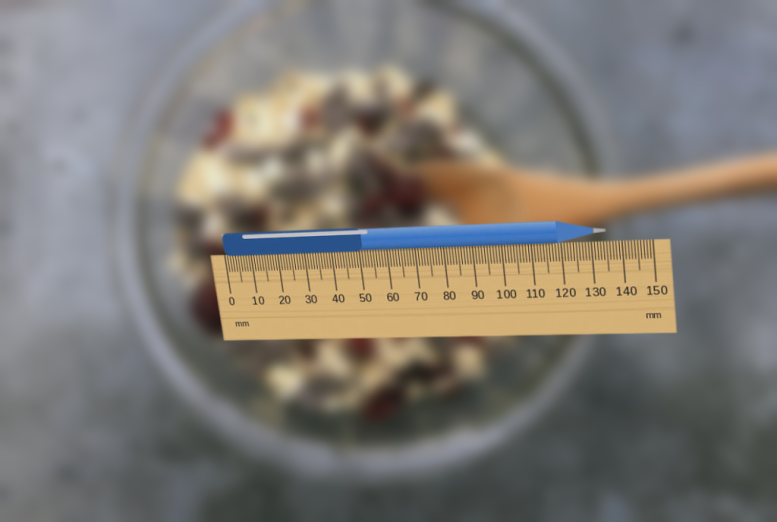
135 mm
